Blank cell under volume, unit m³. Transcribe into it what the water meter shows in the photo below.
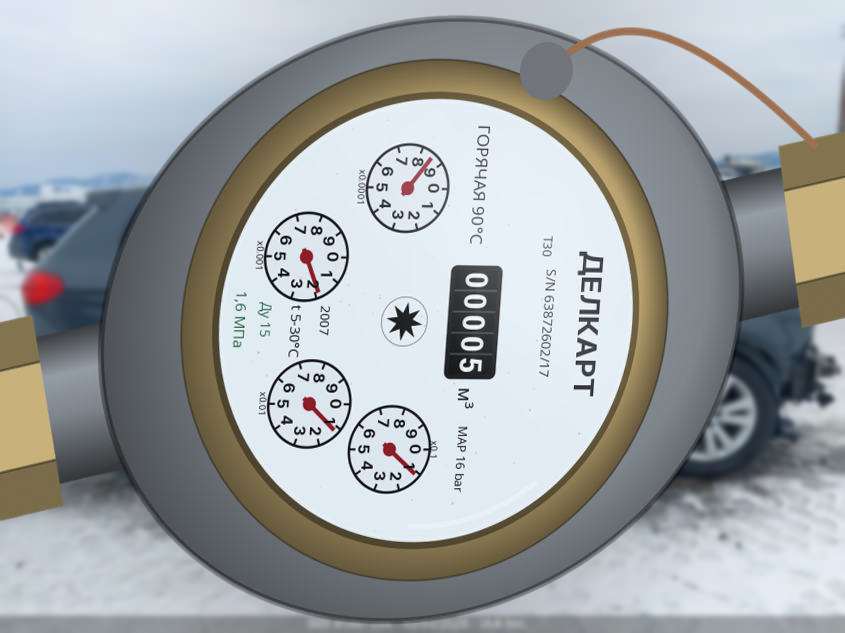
5.1118 m³
